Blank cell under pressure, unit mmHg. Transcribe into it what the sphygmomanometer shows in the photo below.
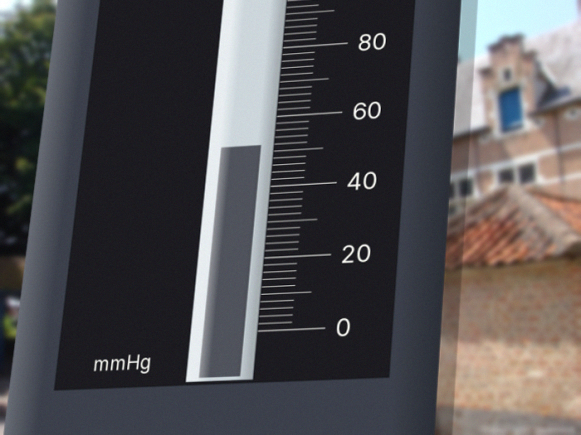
52 mmHg
